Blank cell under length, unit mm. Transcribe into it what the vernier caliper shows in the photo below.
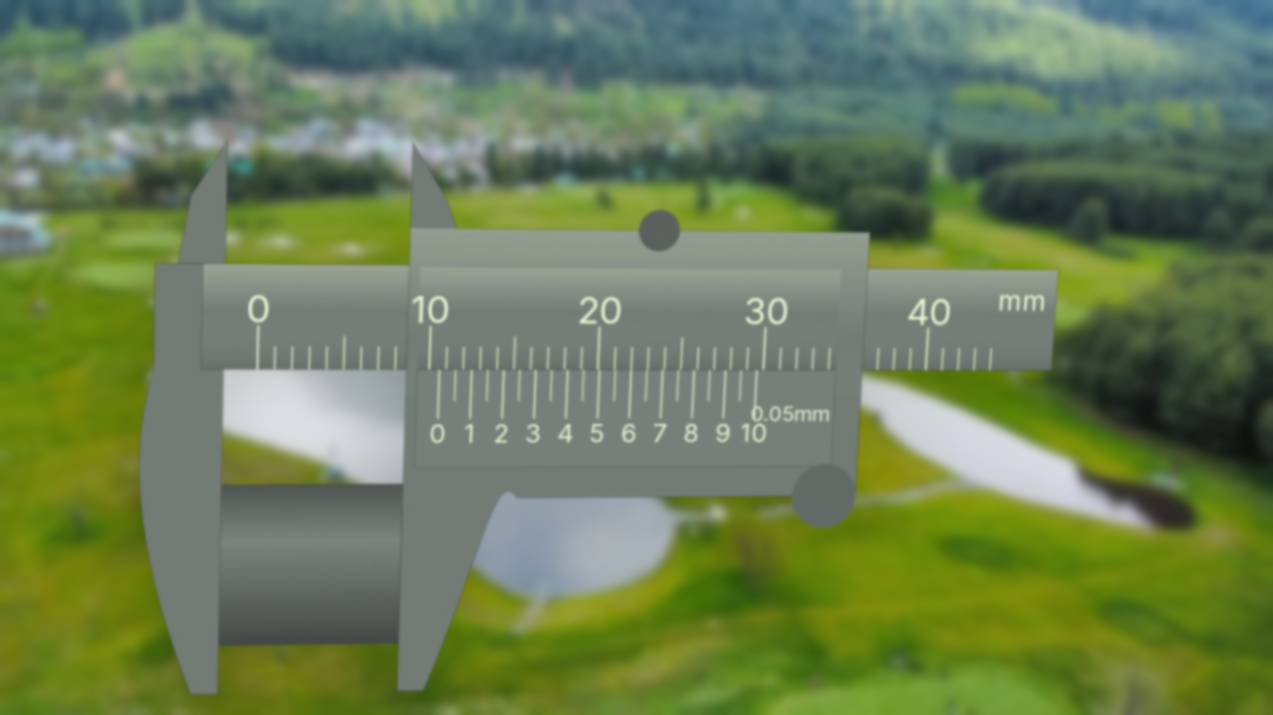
10.6 mm
